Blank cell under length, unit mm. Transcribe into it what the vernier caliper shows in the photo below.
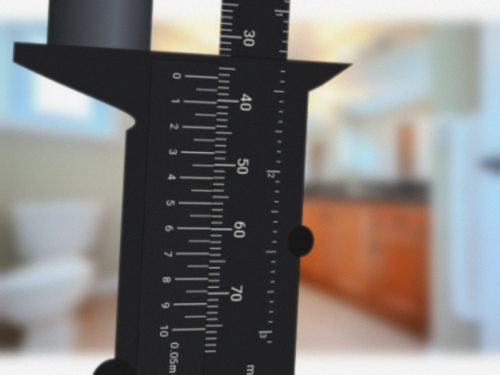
36.5 mm
